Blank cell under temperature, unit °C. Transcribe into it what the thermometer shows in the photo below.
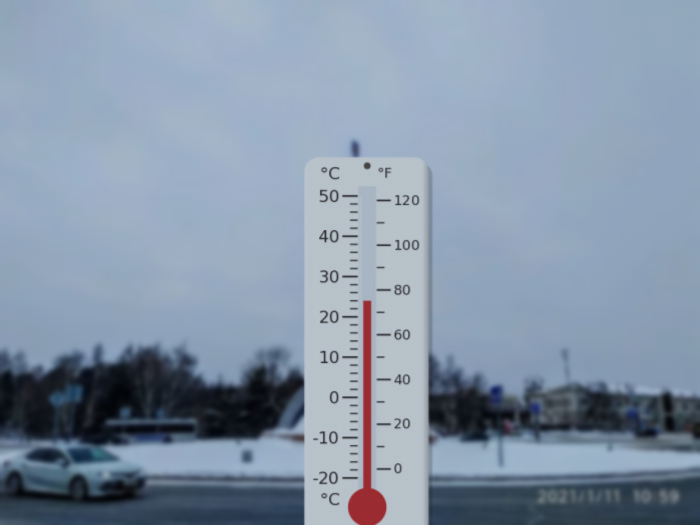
24 °C
